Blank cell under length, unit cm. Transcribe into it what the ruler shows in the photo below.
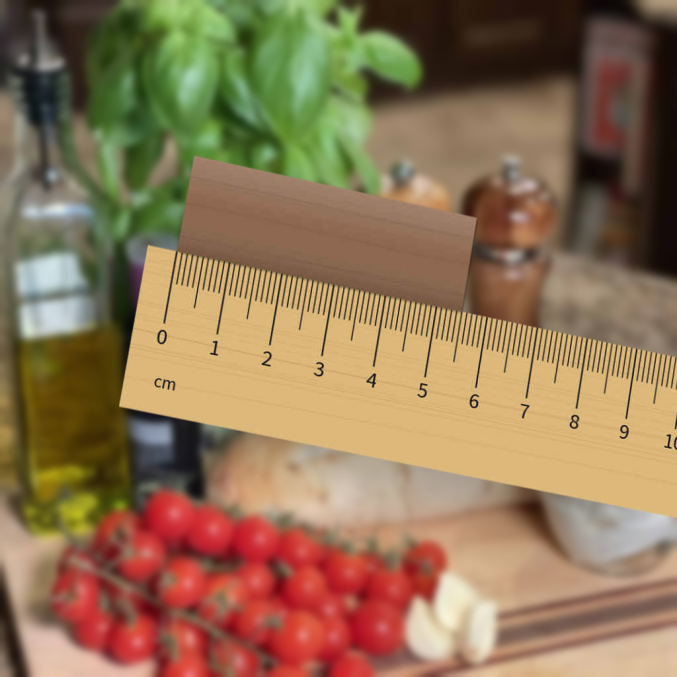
5.5 cm
